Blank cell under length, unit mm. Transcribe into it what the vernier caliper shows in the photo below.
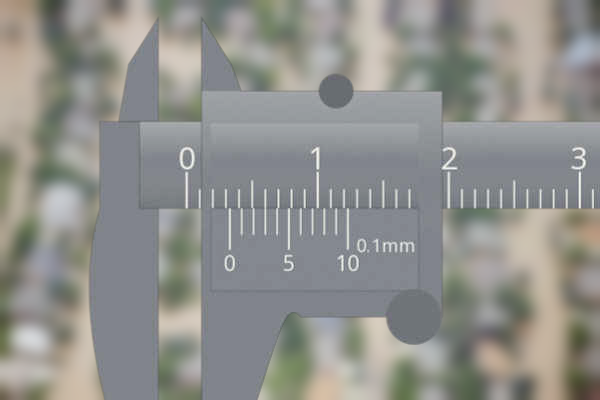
3.3 mm
